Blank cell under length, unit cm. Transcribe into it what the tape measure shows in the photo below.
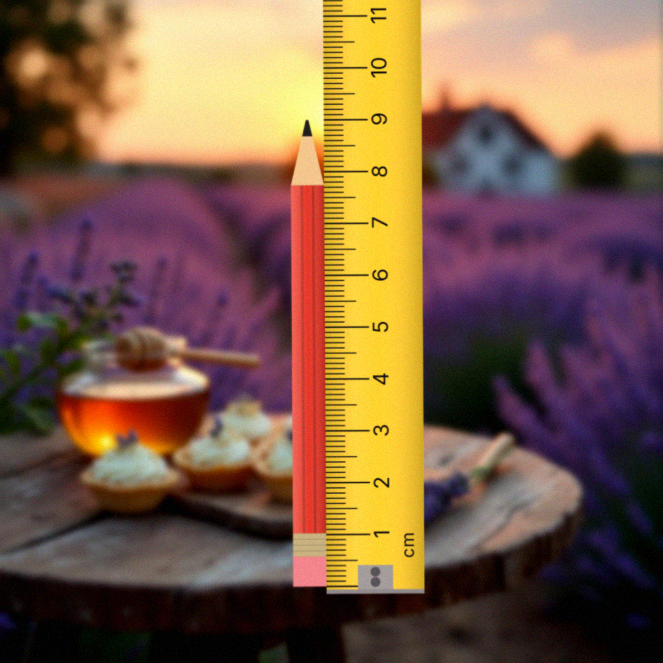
9 cm
